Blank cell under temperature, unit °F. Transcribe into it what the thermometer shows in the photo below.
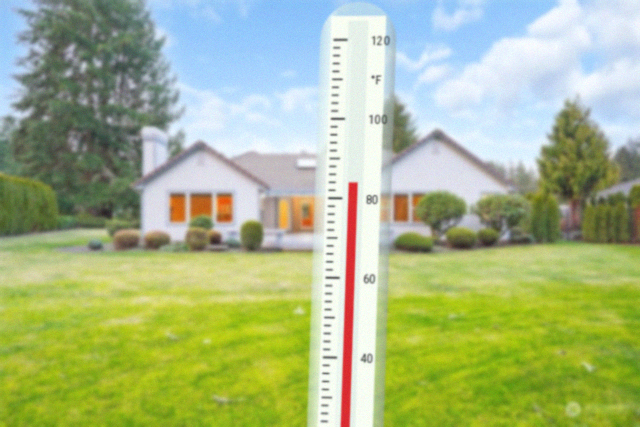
84 °F
